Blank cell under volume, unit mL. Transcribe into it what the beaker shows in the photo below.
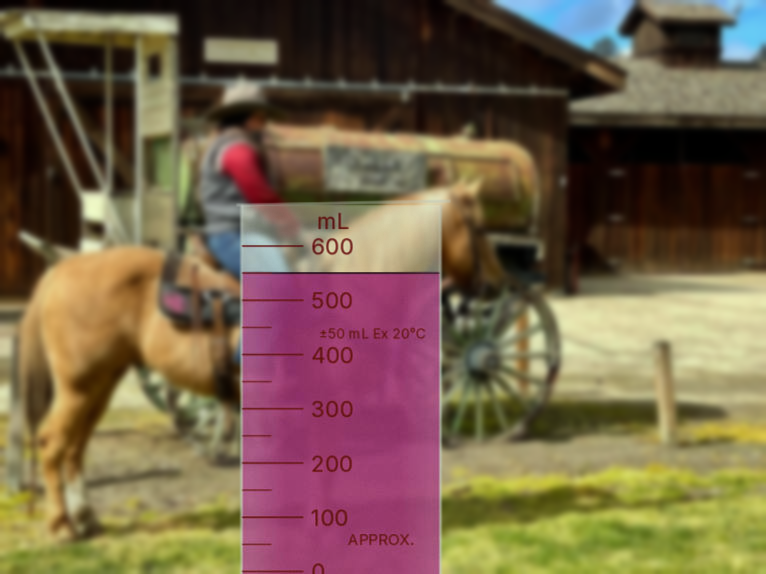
550 mL
